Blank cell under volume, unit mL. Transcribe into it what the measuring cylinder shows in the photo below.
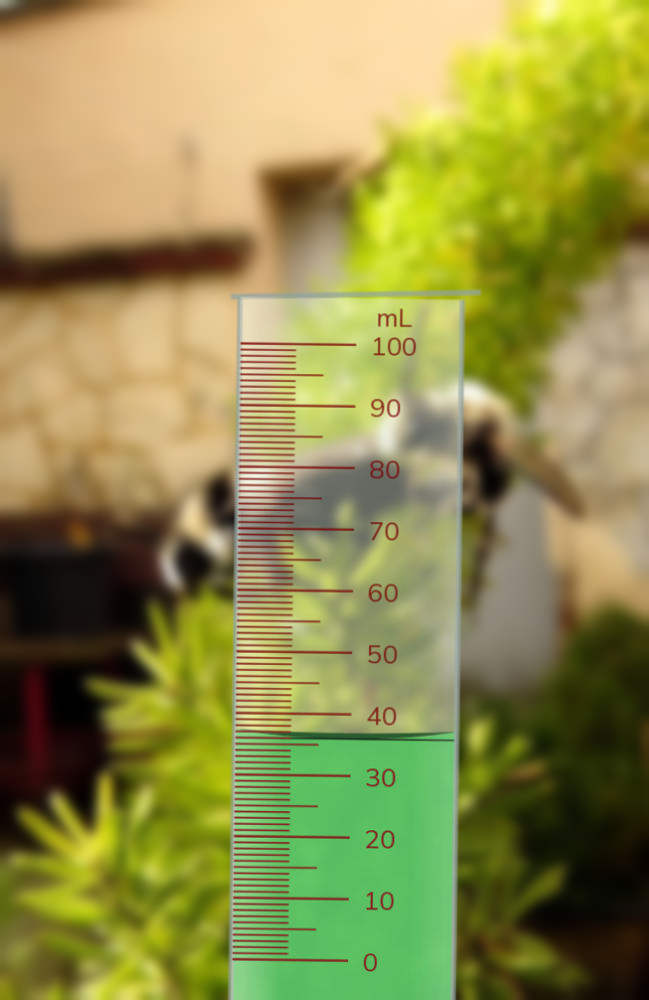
36 mL
